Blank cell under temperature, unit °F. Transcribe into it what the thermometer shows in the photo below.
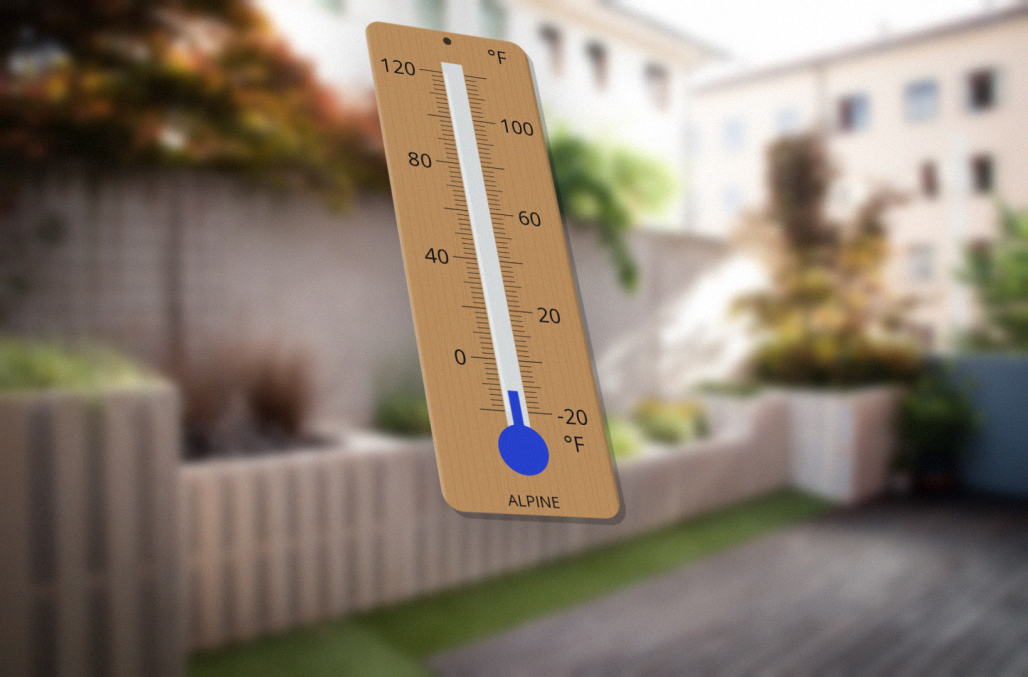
-12 °F
